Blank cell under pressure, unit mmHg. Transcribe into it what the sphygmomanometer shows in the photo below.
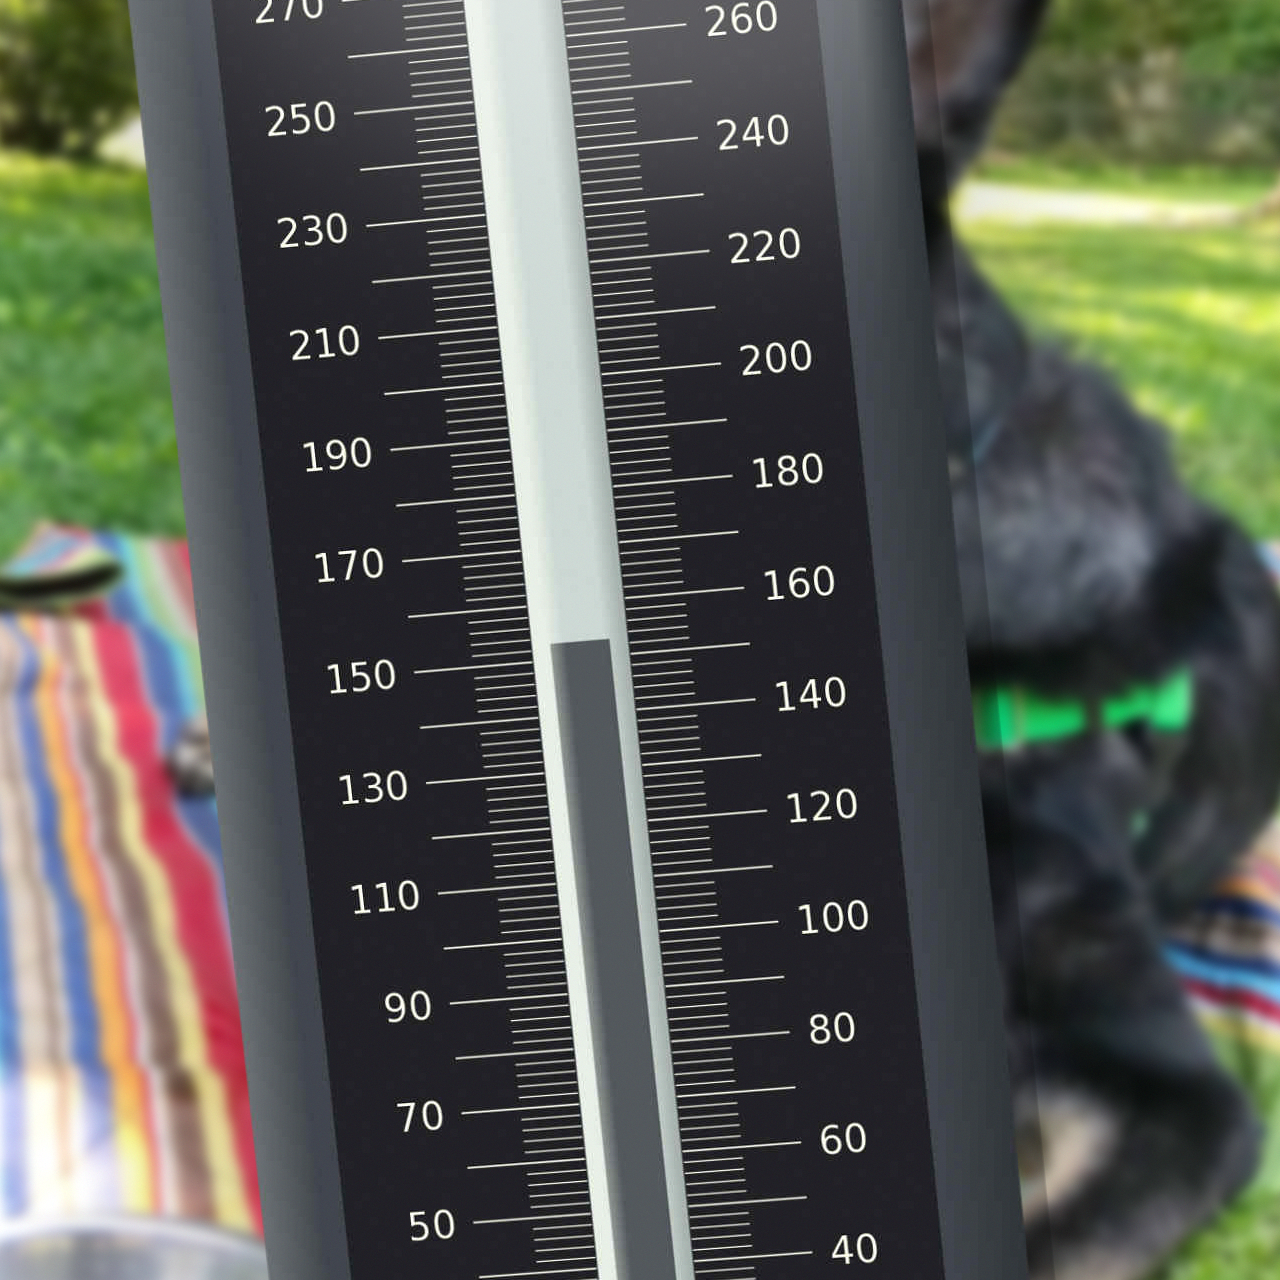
153 mmHg
